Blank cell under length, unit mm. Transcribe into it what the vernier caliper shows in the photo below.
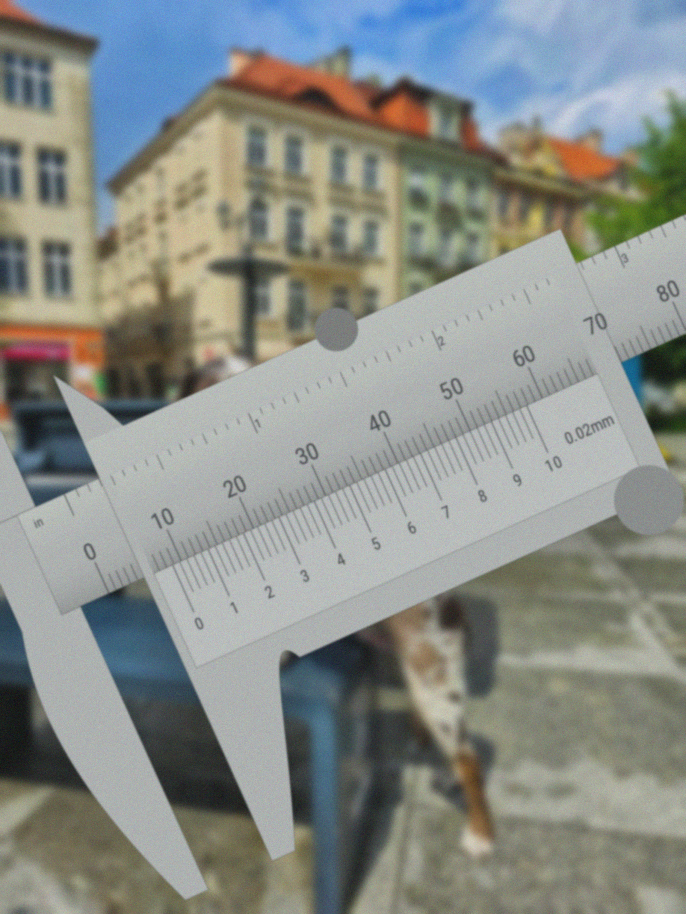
8.8 mm
